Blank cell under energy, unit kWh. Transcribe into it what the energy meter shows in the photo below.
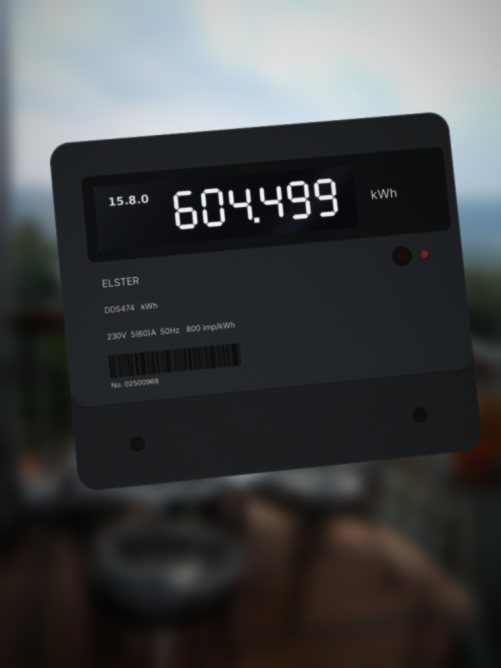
604.499 kWh
